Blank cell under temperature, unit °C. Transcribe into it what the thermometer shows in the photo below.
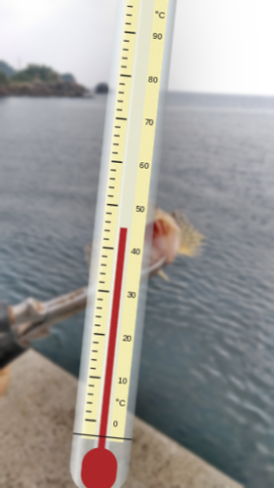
45 °C
